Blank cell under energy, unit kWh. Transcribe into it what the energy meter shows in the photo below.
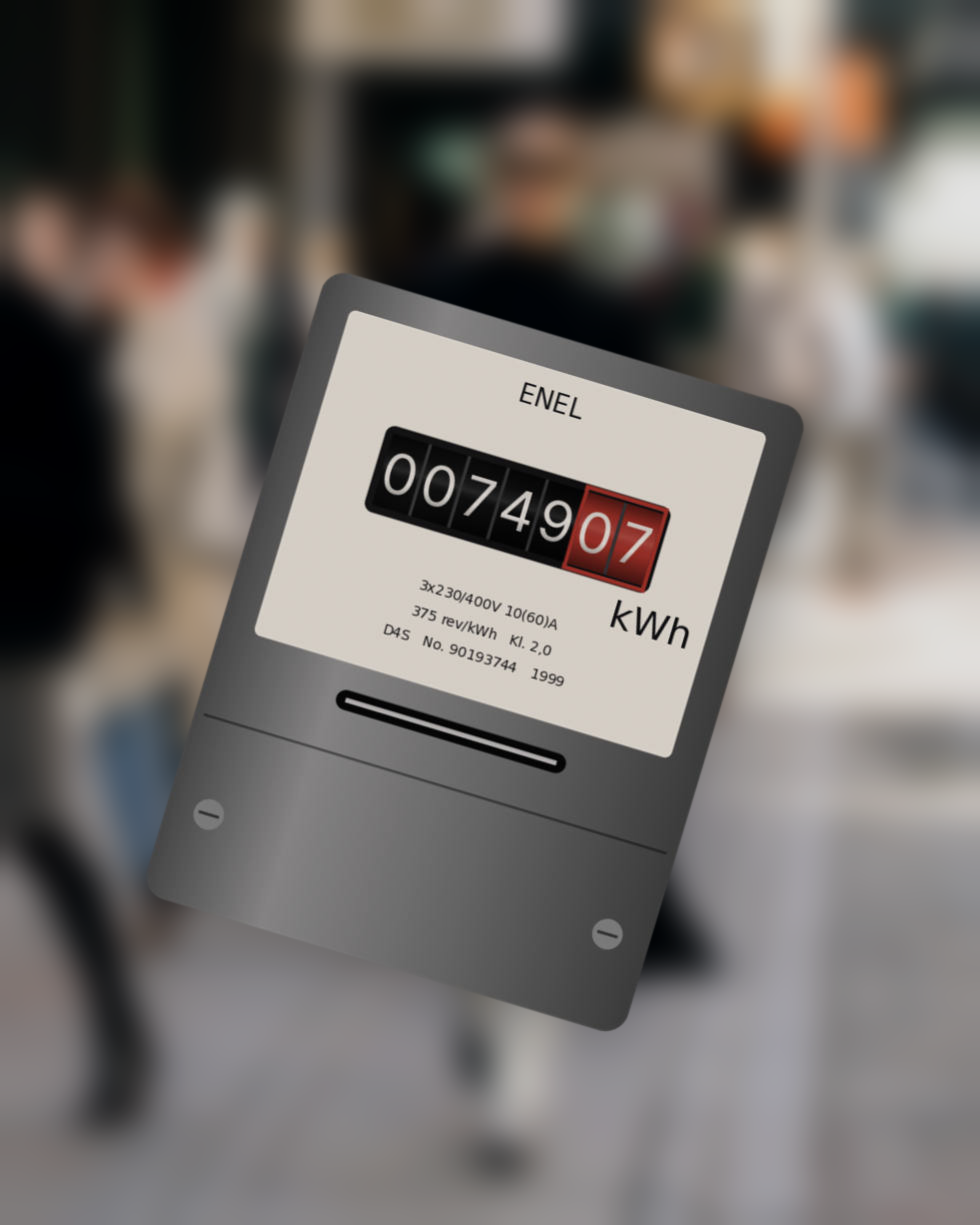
749.07 kWh
